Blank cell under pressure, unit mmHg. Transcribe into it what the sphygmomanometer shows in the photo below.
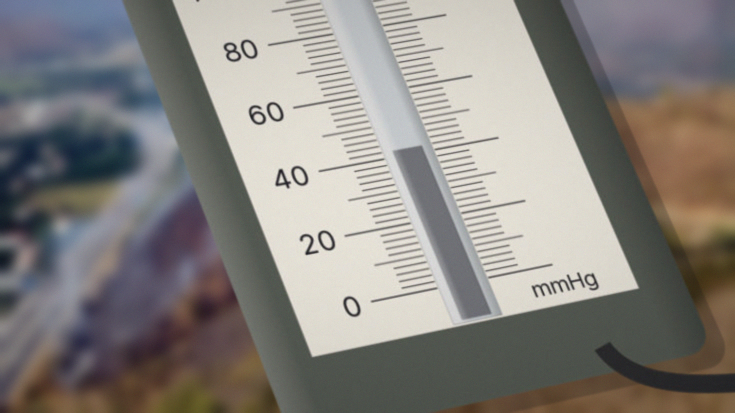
42 mmHg
